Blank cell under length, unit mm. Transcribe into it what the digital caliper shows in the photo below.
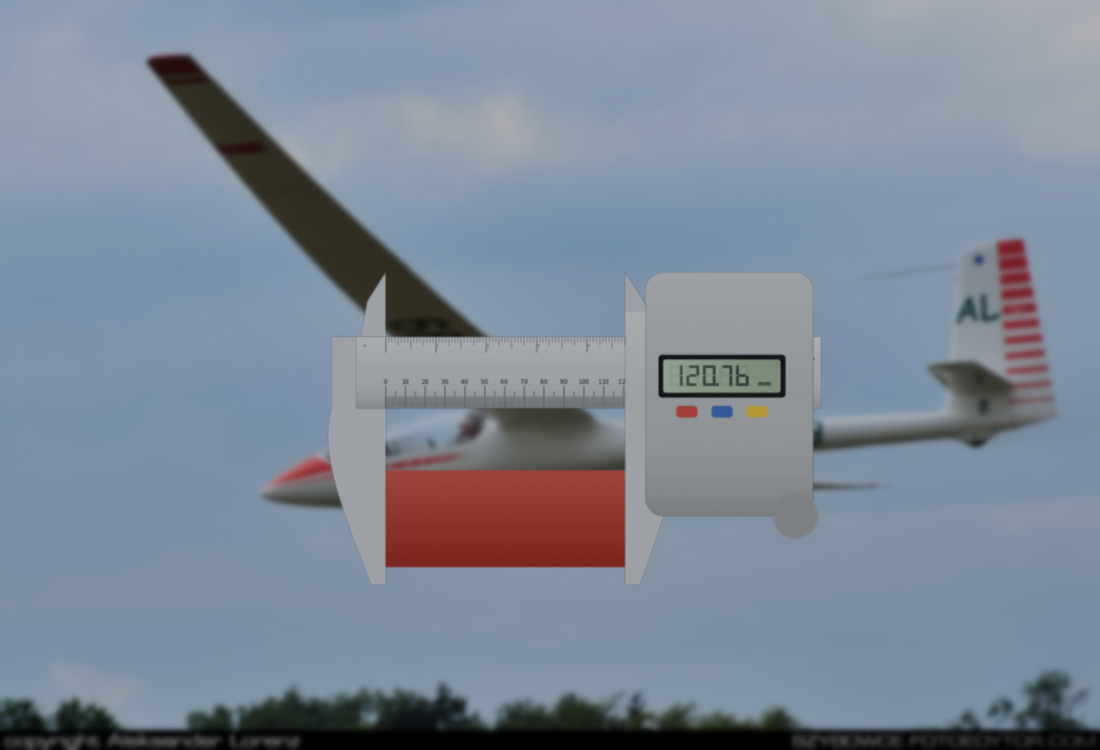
120.76 mm
